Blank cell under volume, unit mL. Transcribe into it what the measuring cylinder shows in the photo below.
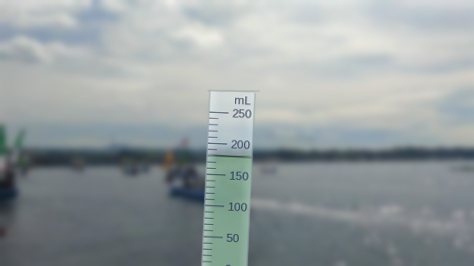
180 mL
